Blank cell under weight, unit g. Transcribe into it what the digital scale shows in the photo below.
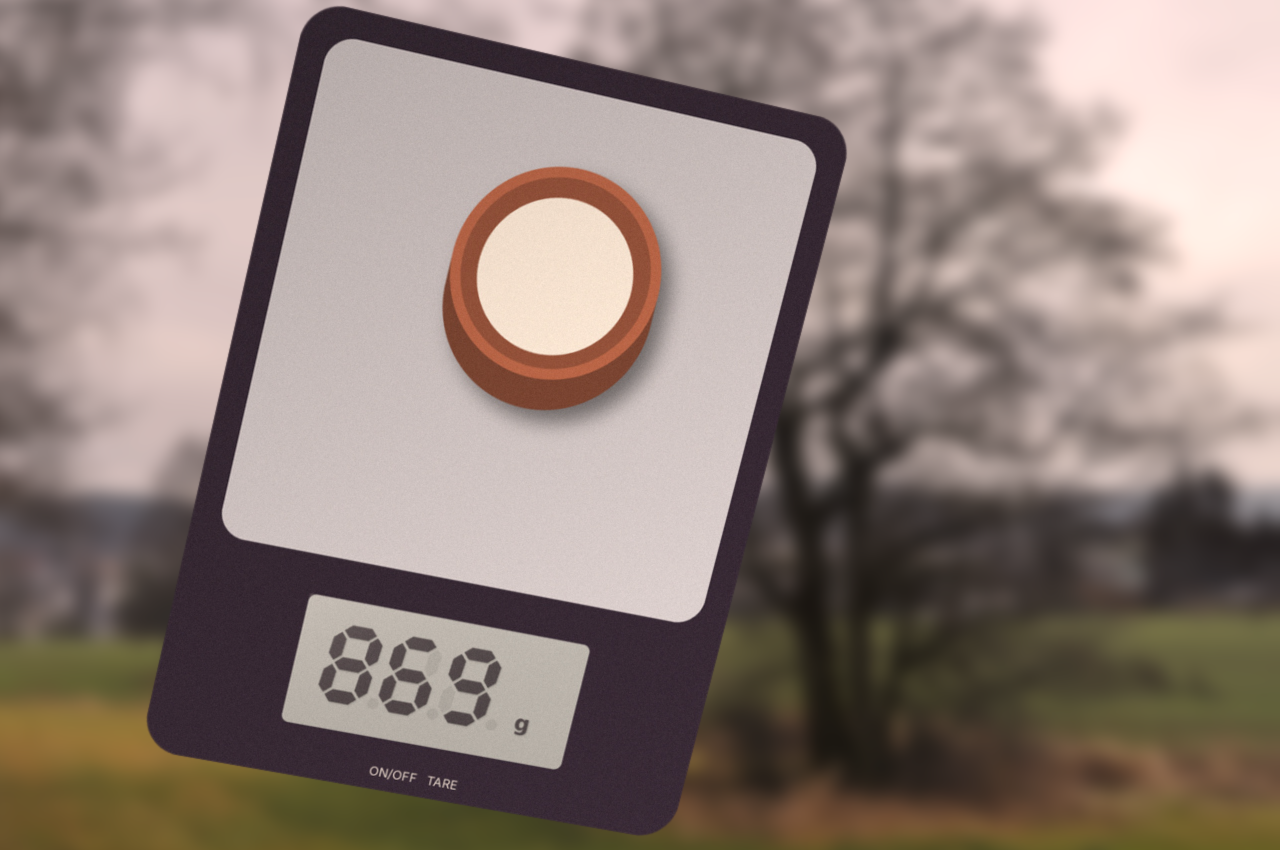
869 g
